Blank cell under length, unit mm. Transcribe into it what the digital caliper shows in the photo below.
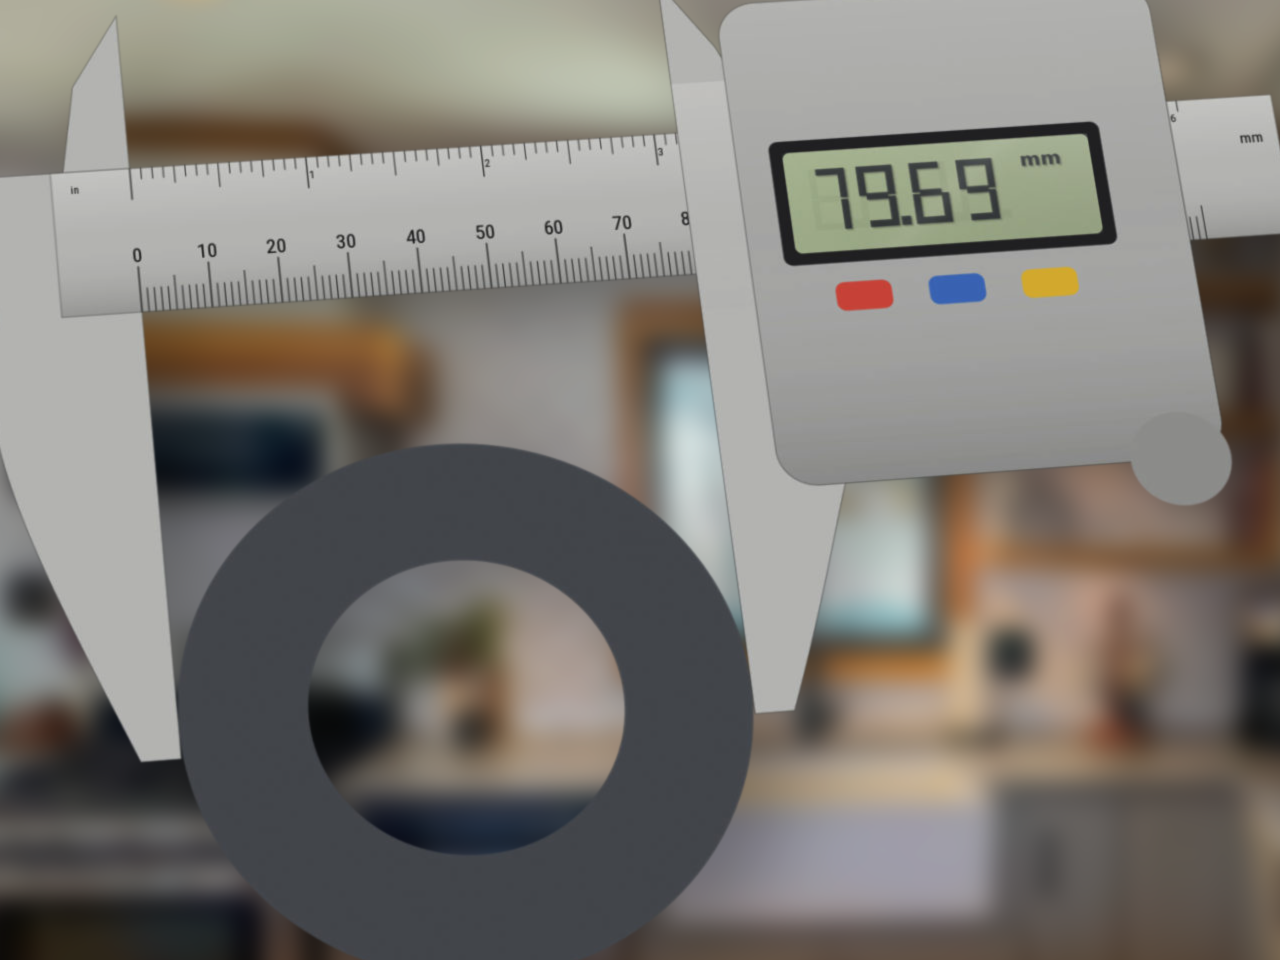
79.69 mm
